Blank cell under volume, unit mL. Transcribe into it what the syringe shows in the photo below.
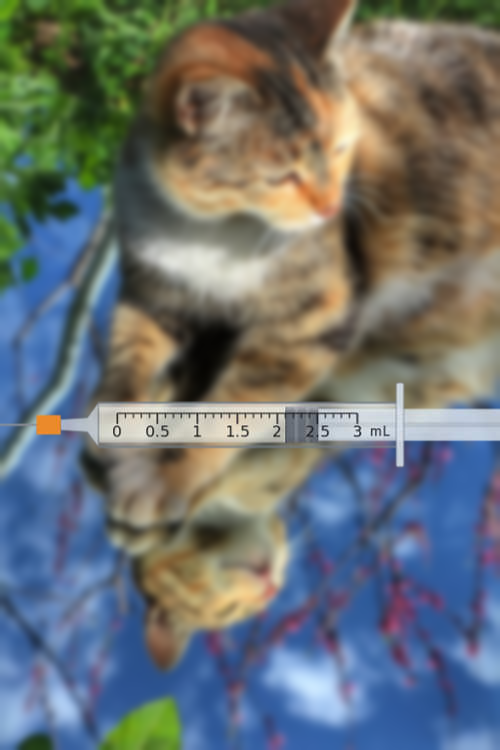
2.1 mL
